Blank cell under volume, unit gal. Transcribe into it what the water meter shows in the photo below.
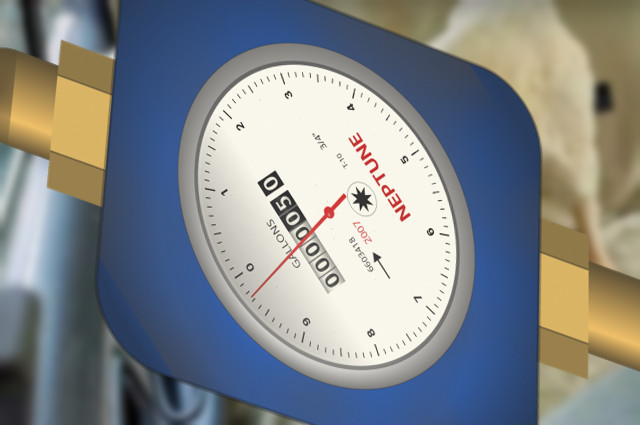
49.7 gal
